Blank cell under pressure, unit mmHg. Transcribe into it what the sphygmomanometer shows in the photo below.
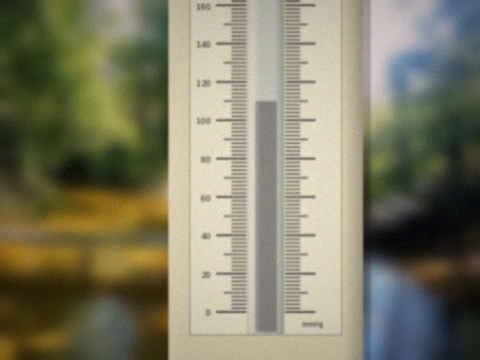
110 mmHg
